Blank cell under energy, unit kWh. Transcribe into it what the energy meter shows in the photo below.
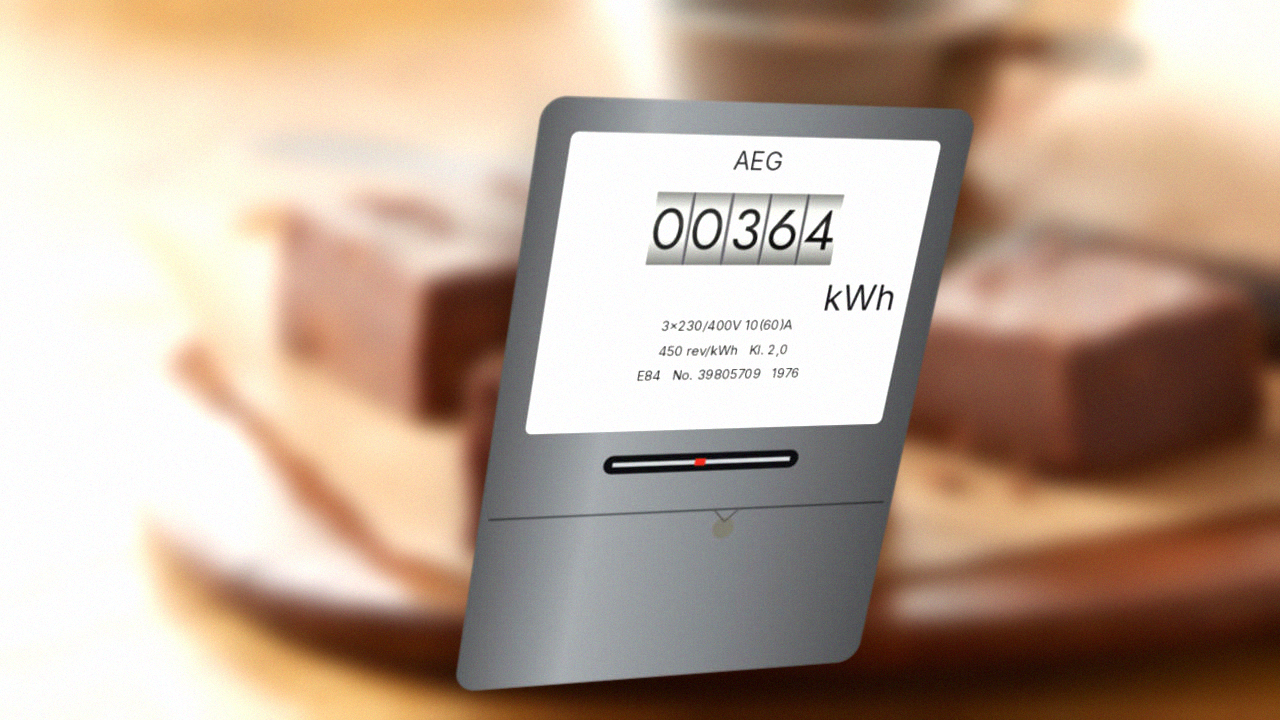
364 kWh
